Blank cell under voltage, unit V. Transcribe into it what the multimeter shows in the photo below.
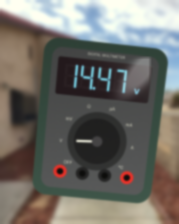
14.47 V
